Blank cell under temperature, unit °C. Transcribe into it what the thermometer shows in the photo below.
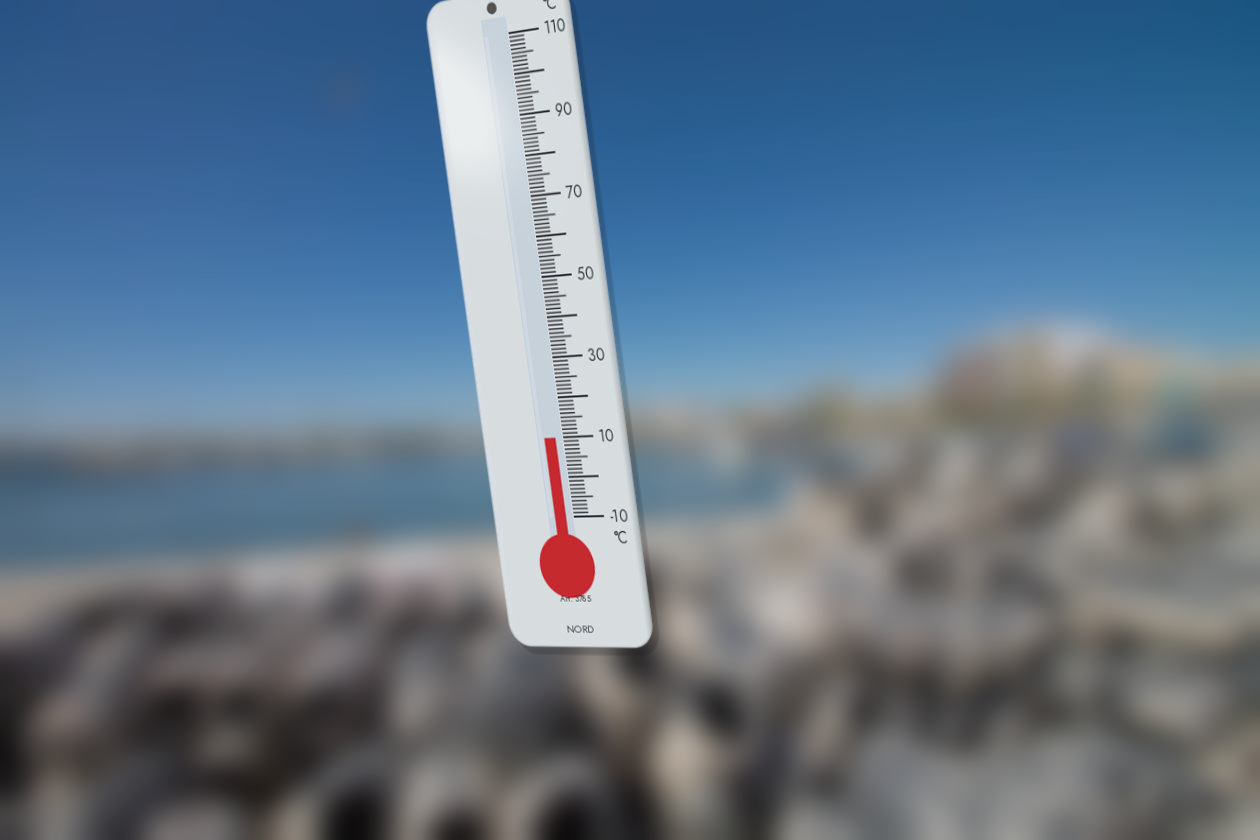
10 °C
